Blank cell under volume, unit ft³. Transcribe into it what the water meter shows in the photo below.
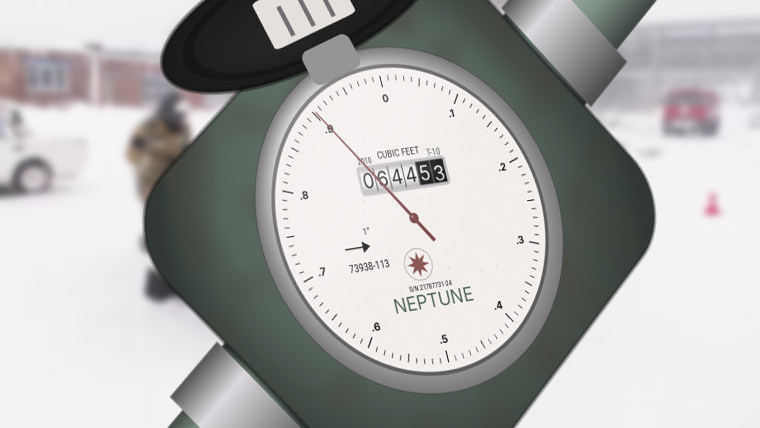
64452.90 ft³
